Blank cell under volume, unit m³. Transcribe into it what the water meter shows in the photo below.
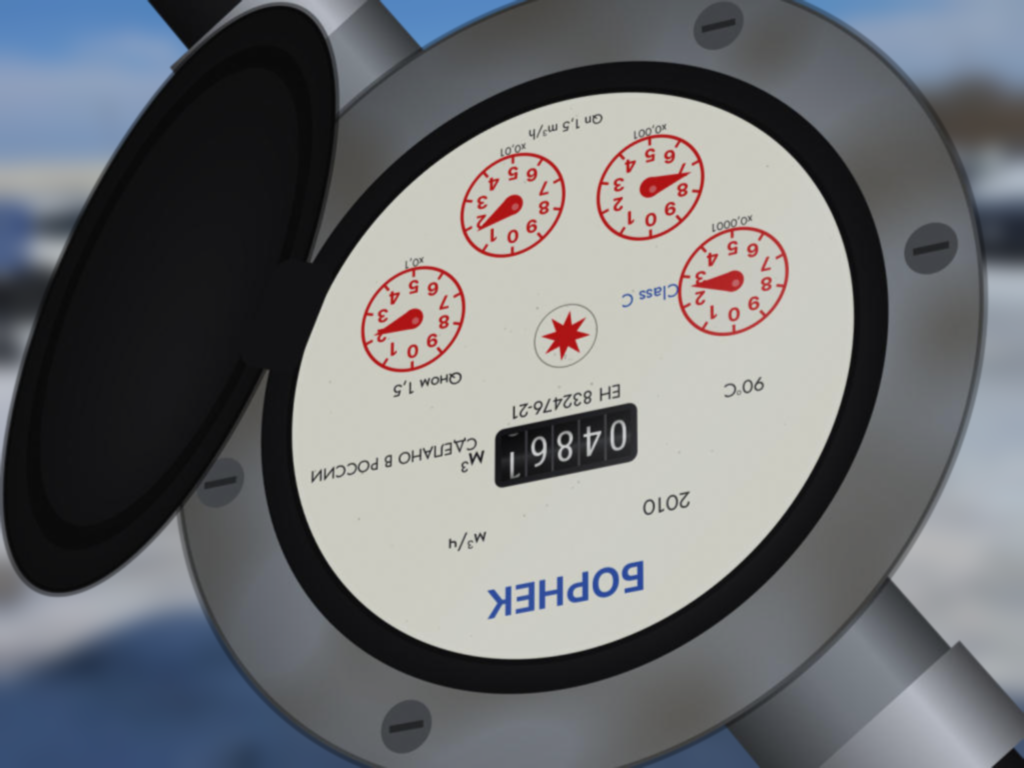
4861.2172 m³
